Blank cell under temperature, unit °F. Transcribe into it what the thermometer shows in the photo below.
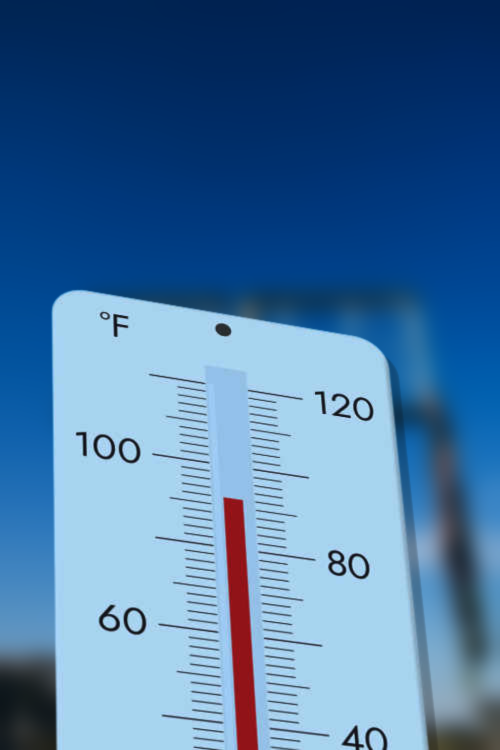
92 °F
